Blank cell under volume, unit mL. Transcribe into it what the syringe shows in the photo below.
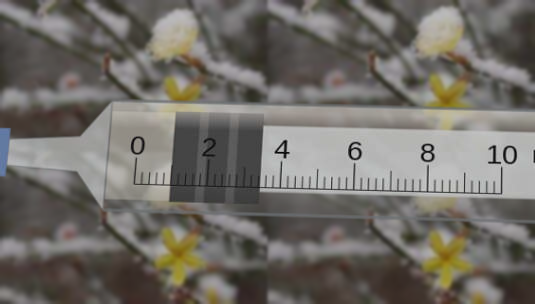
1 mL
